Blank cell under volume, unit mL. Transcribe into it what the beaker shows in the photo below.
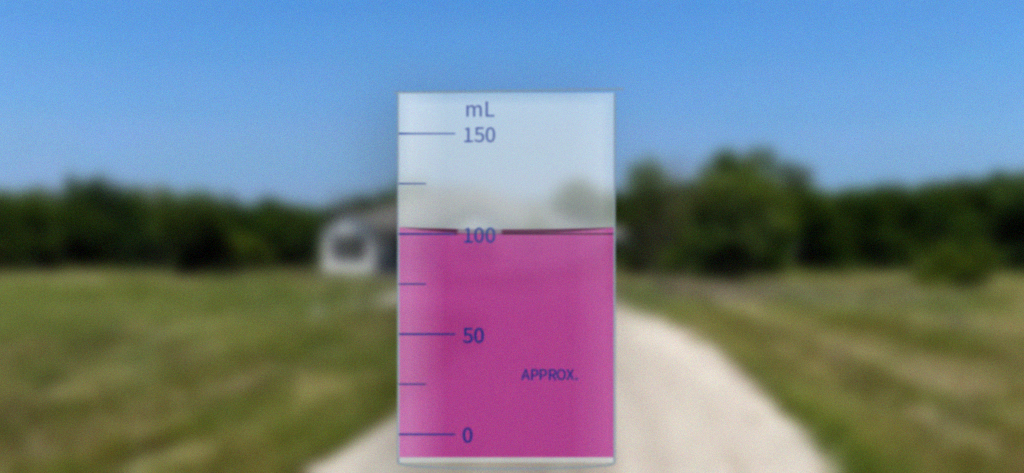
100 mL
